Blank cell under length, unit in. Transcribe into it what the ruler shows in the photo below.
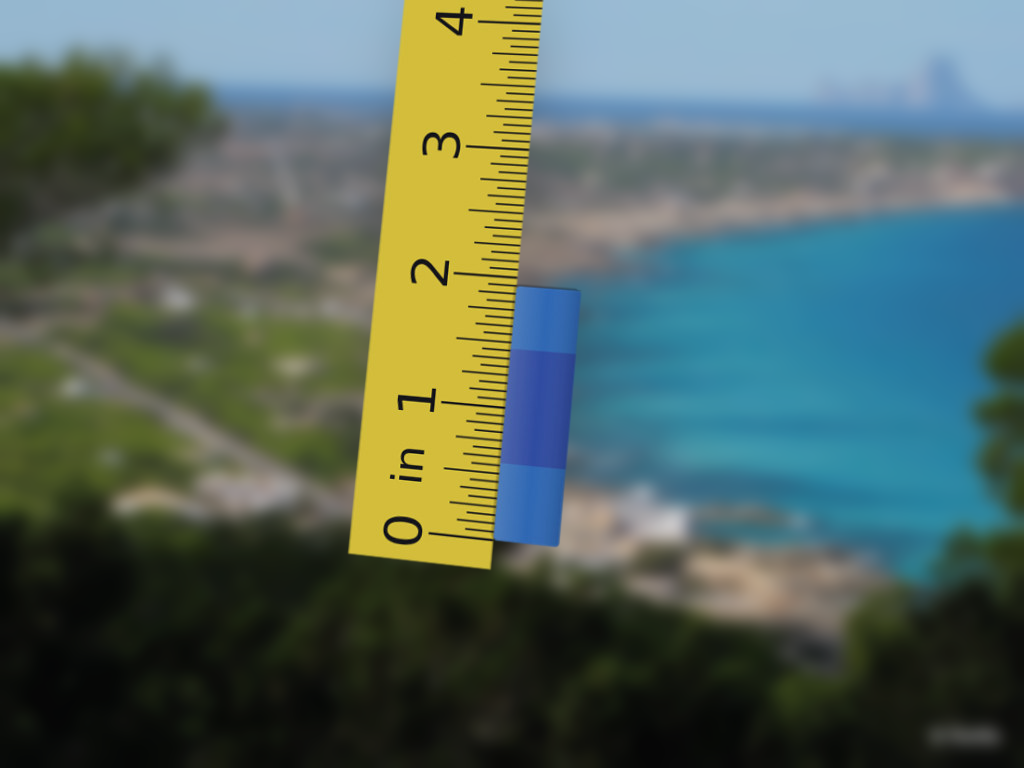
1.9375 in
